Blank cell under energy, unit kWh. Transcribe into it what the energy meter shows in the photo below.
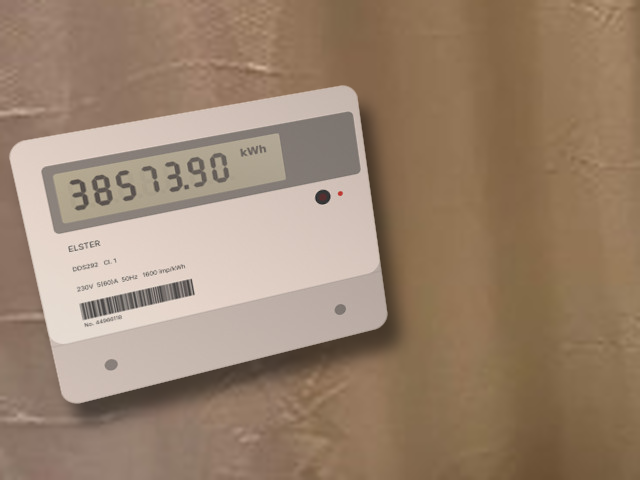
38573.90 kWh
